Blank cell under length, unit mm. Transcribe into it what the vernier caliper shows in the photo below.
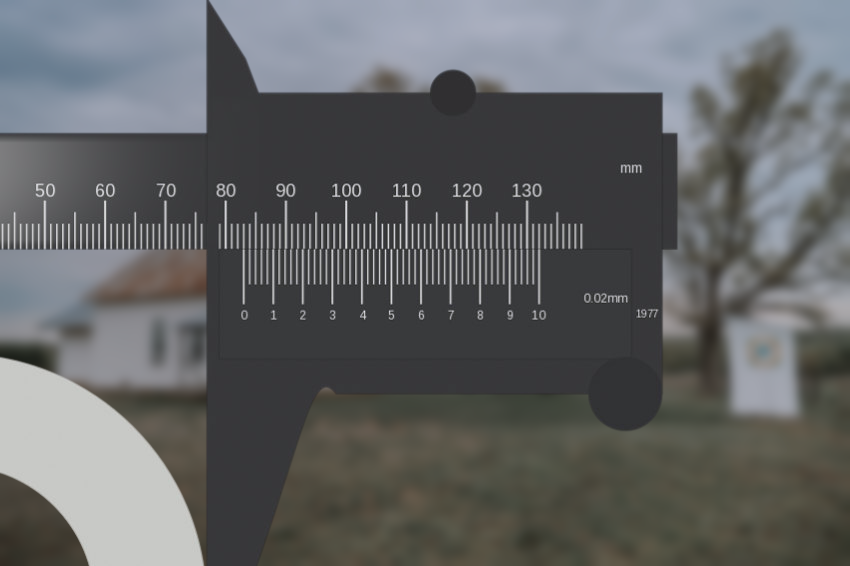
83.0 mm
